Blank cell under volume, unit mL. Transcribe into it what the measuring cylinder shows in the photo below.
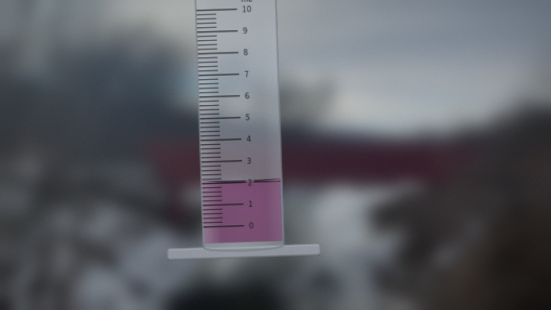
2 mL
